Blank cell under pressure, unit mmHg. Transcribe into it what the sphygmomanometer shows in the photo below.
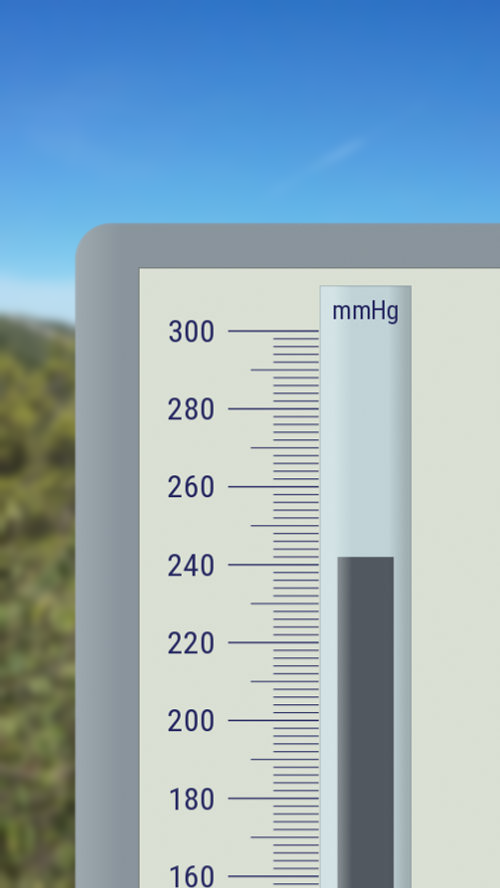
242 mmHg
